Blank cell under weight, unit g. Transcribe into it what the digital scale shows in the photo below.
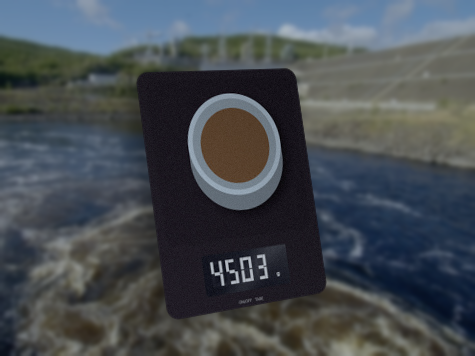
4503 g
